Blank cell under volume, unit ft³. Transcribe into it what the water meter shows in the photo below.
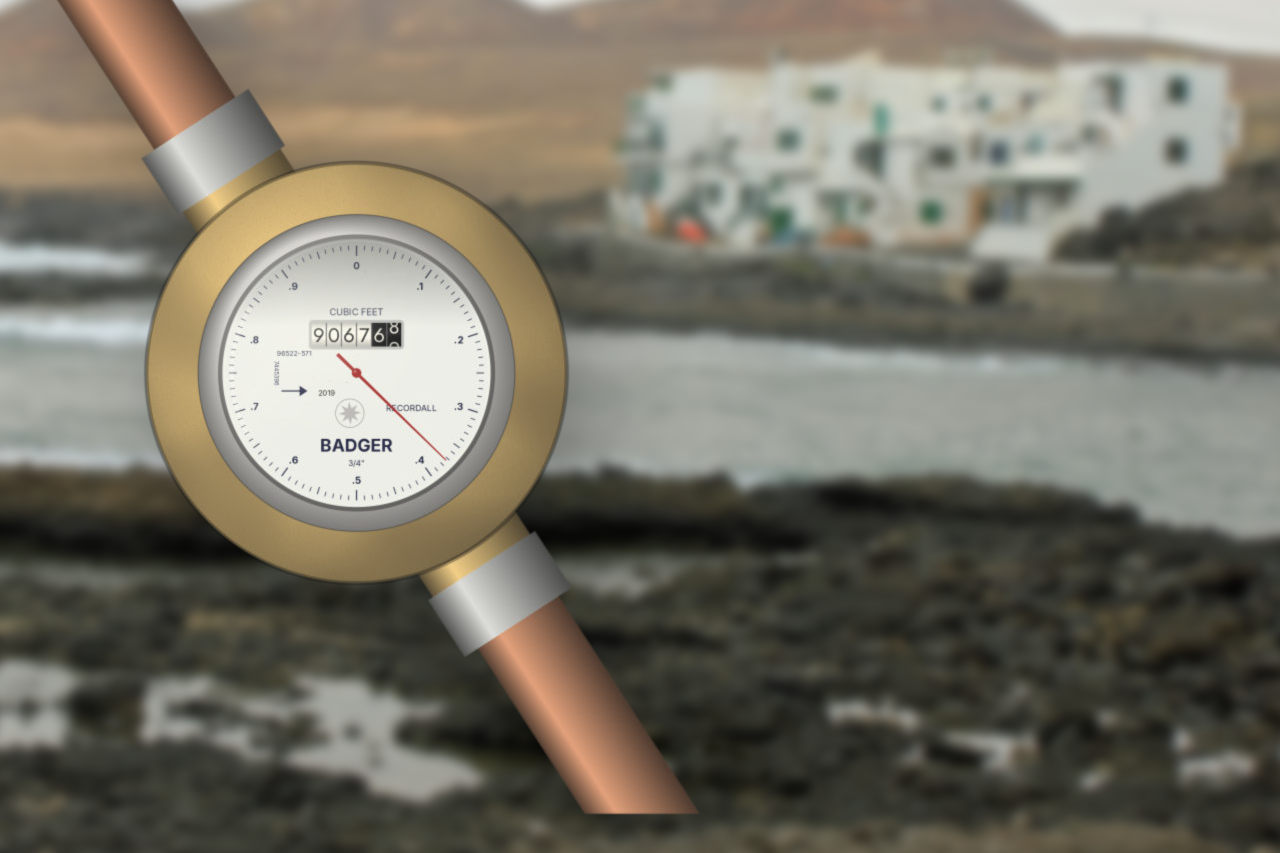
906768.37 ft³
